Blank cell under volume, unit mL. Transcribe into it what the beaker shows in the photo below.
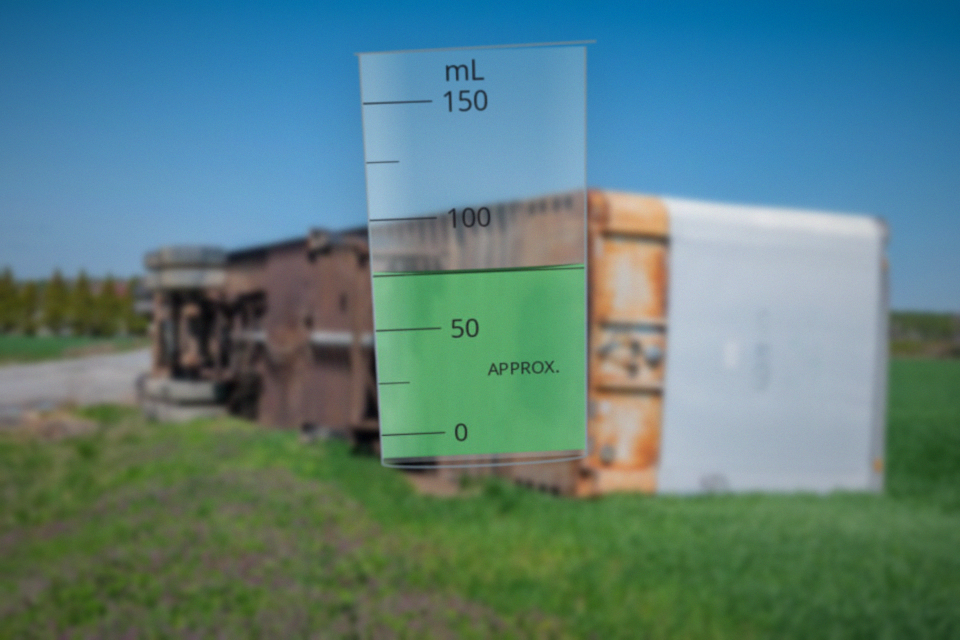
75 mL
